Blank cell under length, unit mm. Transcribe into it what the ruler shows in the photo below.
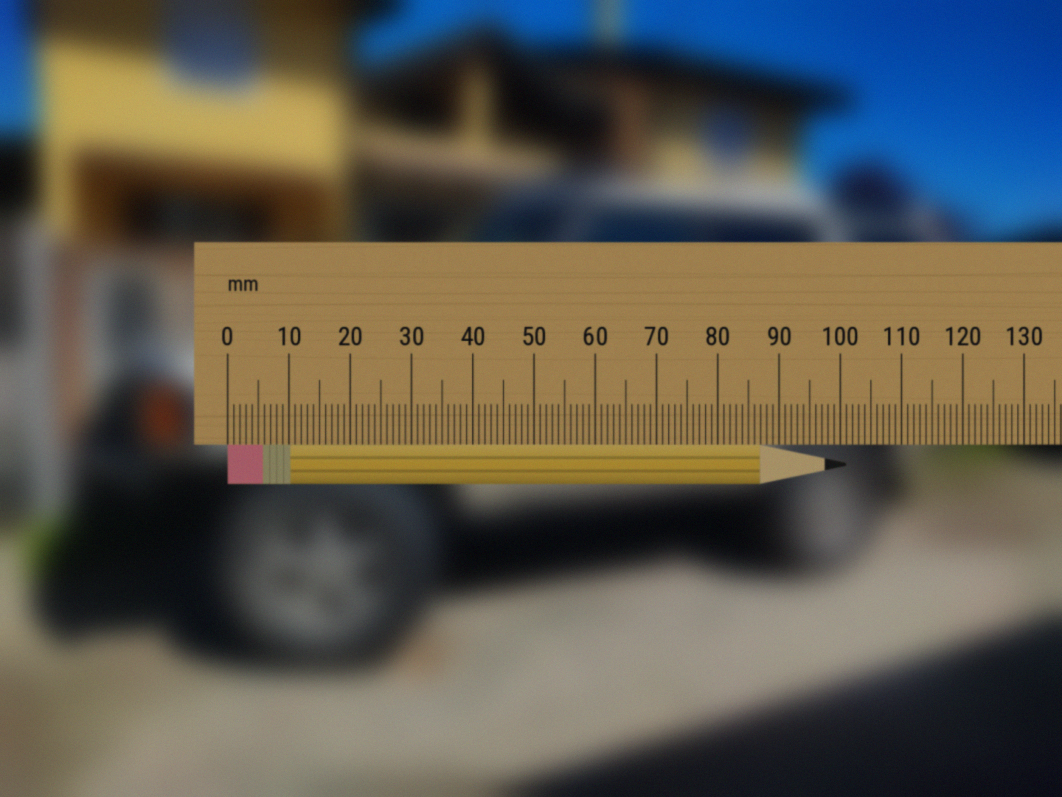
101 mm
